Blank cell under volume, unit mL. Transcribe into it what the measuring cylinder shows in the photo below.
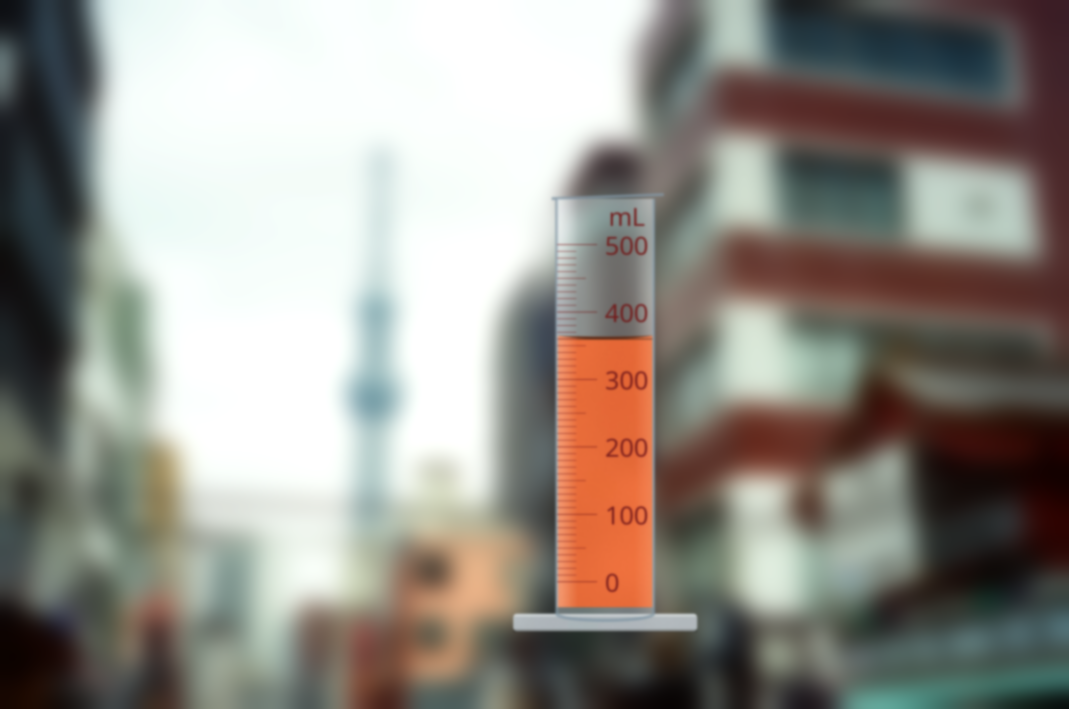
360 mL
